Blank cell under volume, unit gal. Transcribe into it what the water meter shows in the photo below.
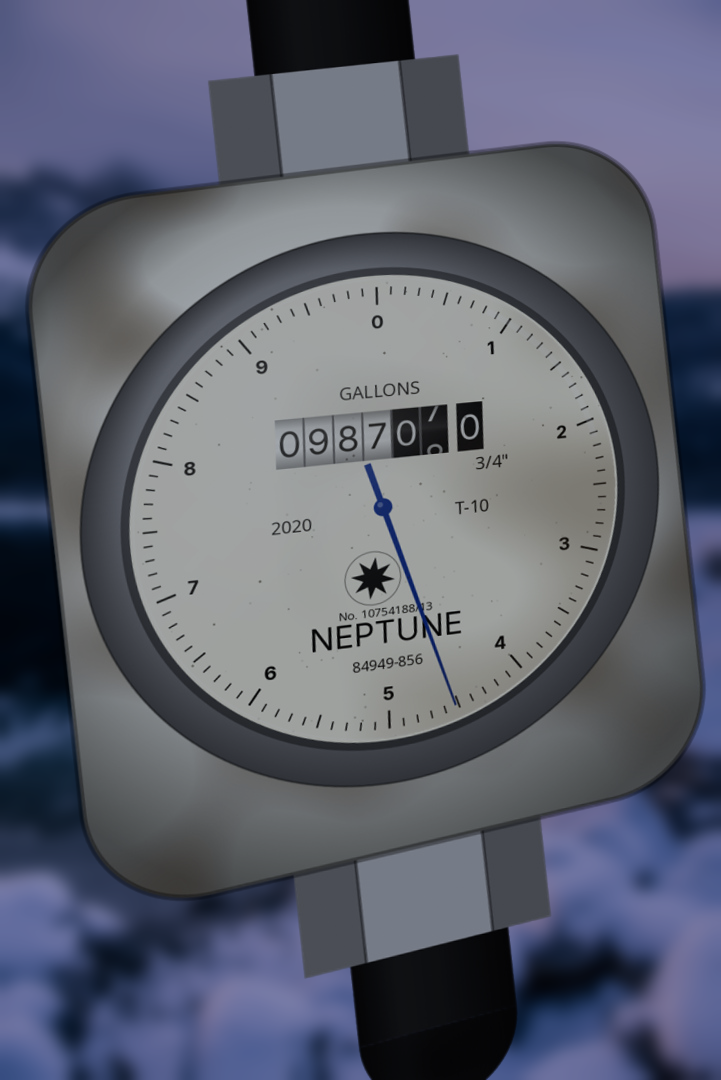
987074.5 gal
